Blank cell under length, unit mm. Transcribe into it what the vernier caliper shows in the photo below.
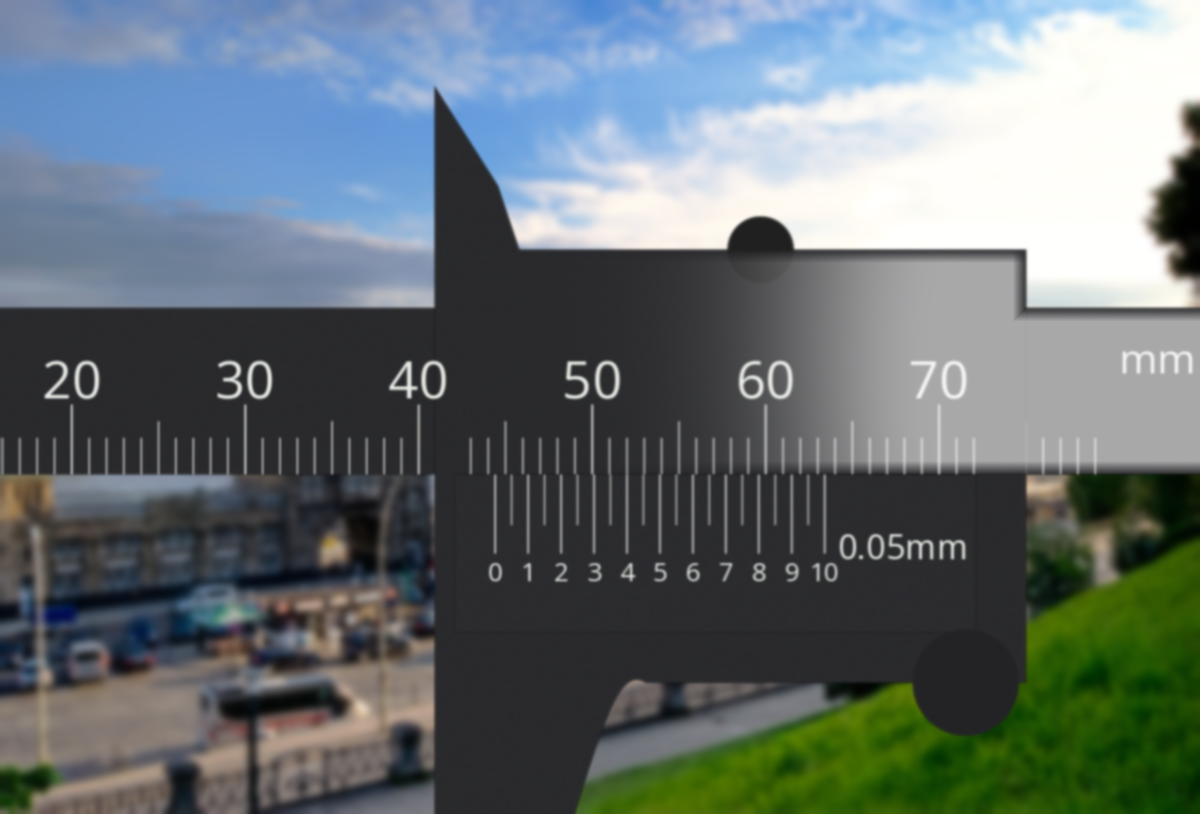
44.4 mm
